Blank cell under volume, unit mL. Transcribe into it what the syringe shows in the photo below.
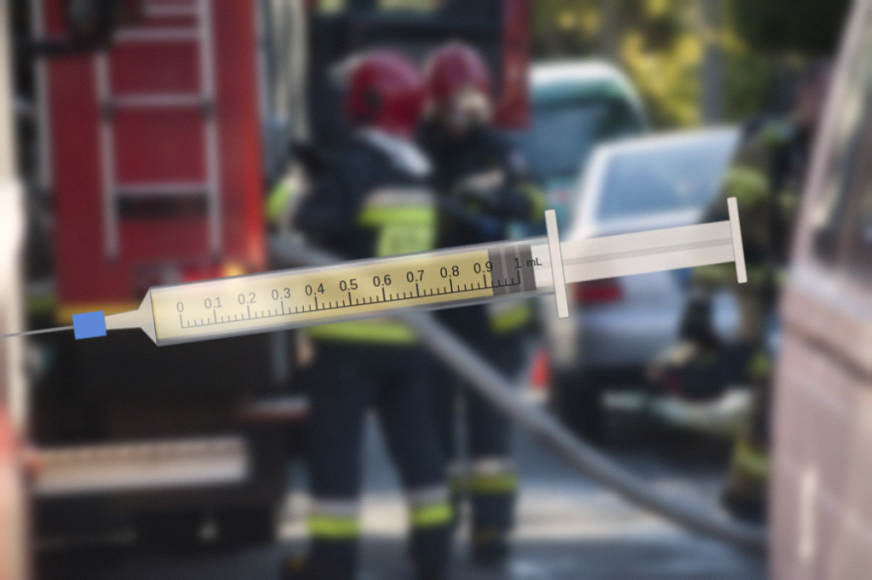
0.92 mL
